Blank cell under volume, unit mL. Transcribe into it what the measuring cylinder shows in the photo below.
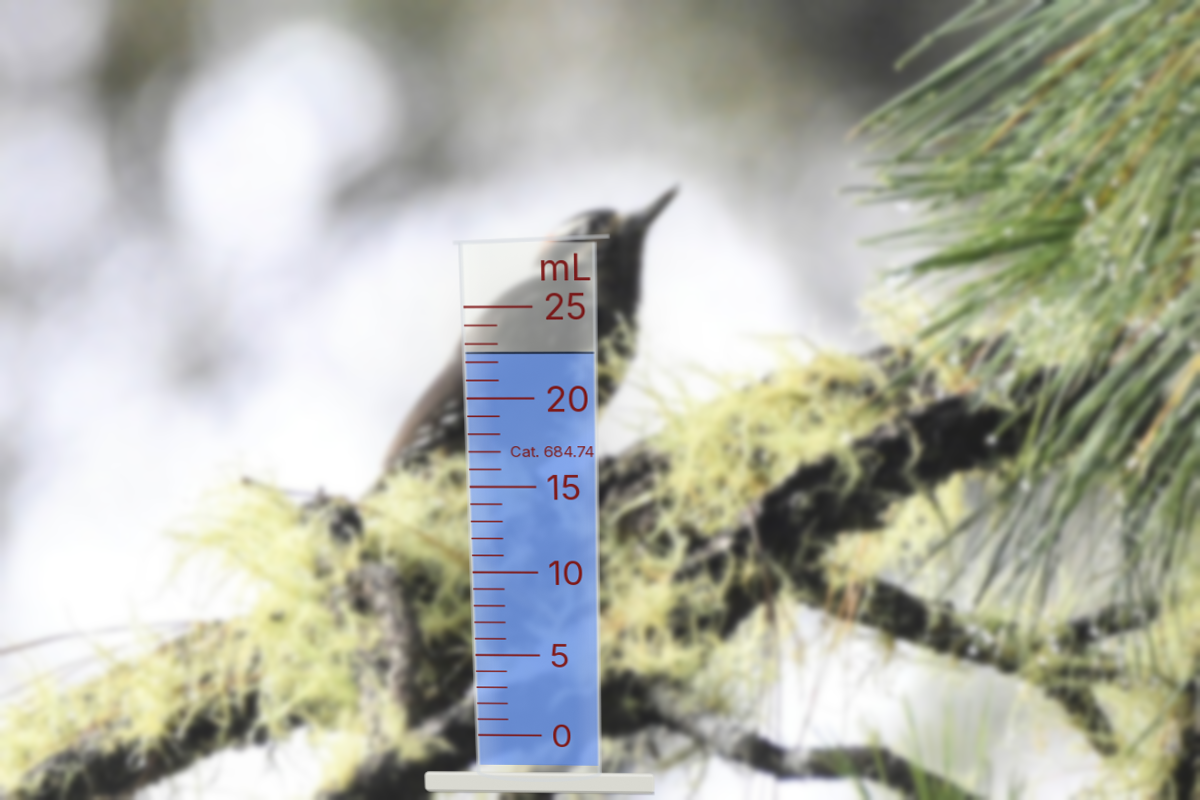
22.5 mL
